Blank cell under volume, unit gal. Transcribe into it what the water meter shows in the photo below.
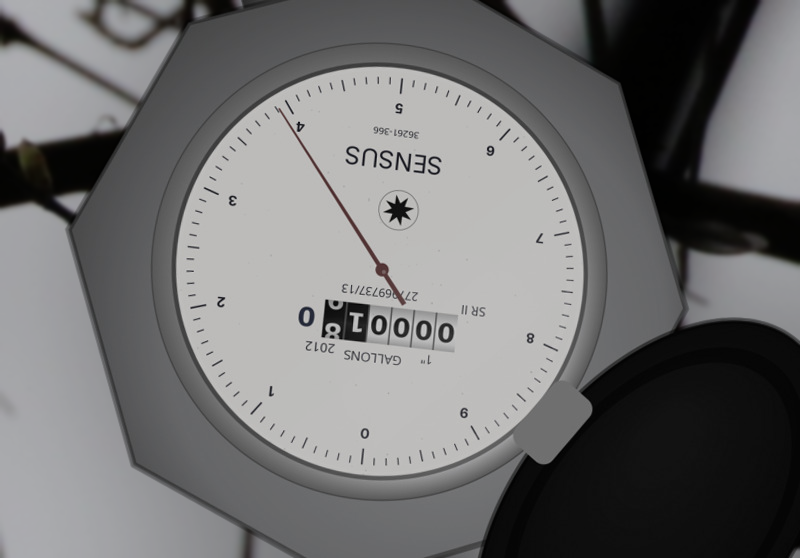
183.9 gal
